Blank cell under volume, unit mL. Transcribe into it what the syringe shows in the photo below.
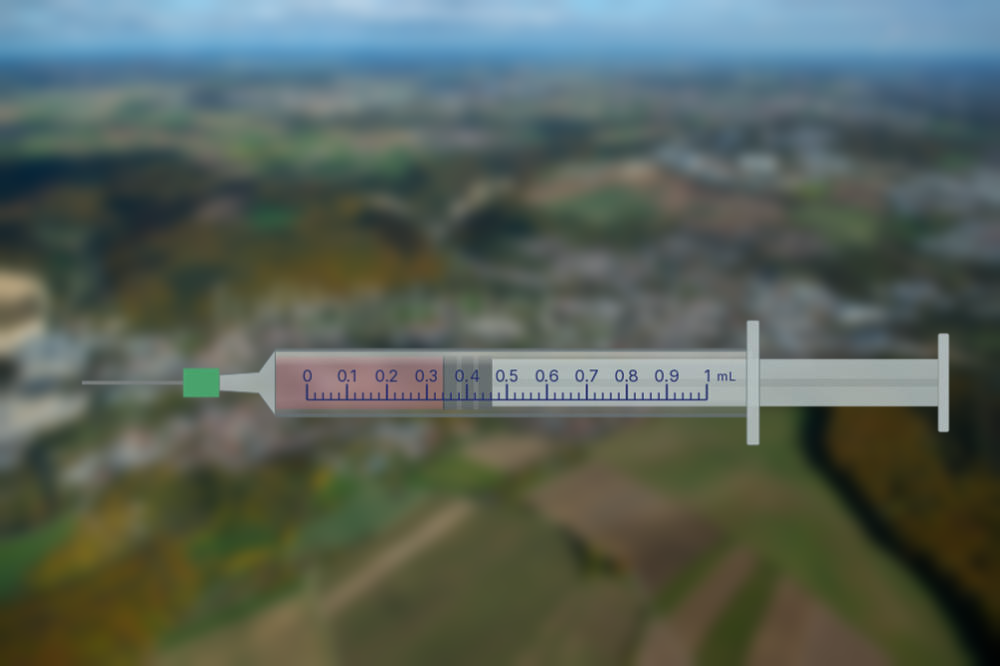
0.34 mL
